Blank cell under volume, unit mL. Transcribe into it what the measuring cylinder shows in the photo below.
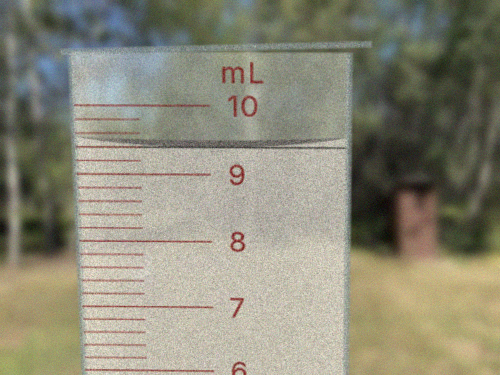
9.4 mL
